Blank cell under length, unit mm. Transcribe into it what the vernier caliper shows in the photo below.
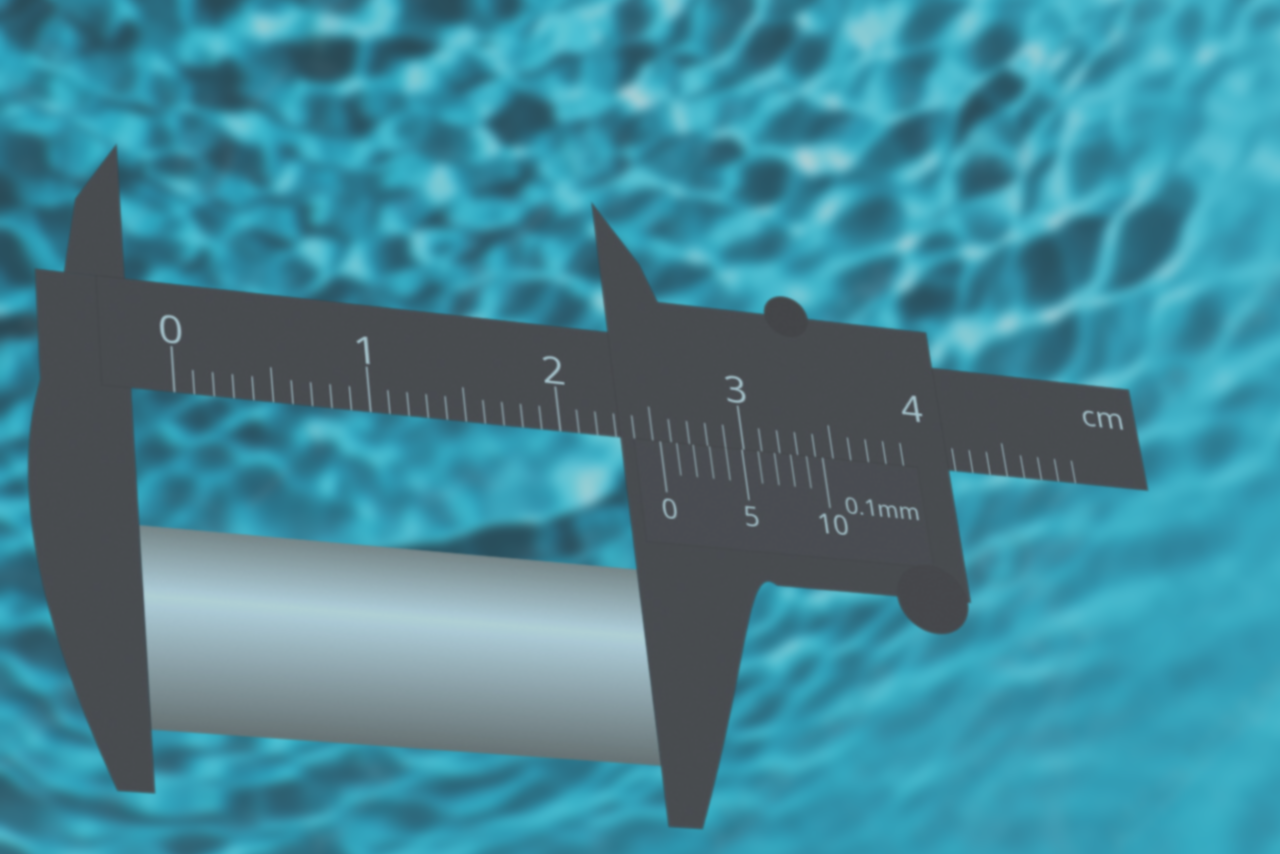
25.4 mm
